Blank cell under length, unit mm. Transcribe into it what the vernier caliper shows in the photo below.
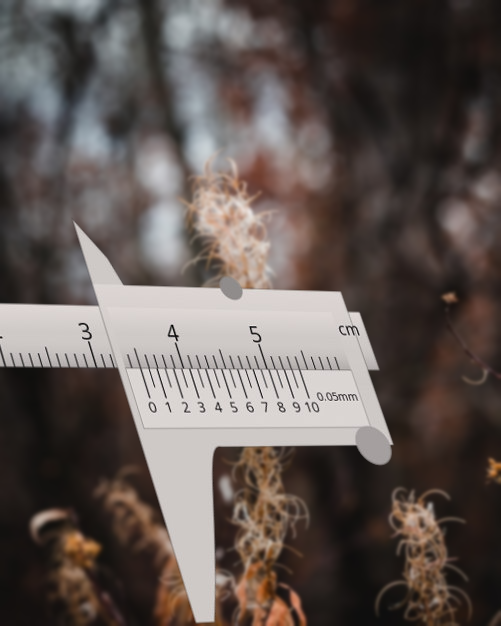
35.0 mm
